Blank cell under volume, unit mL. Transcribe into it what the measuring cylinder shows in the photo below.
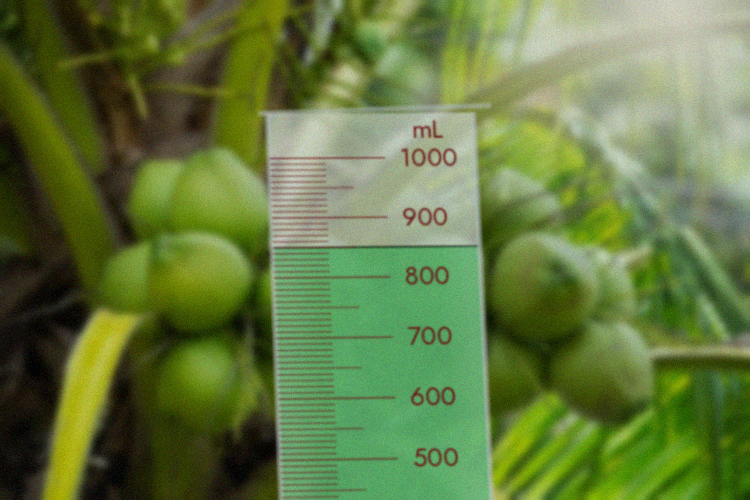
850 mL
